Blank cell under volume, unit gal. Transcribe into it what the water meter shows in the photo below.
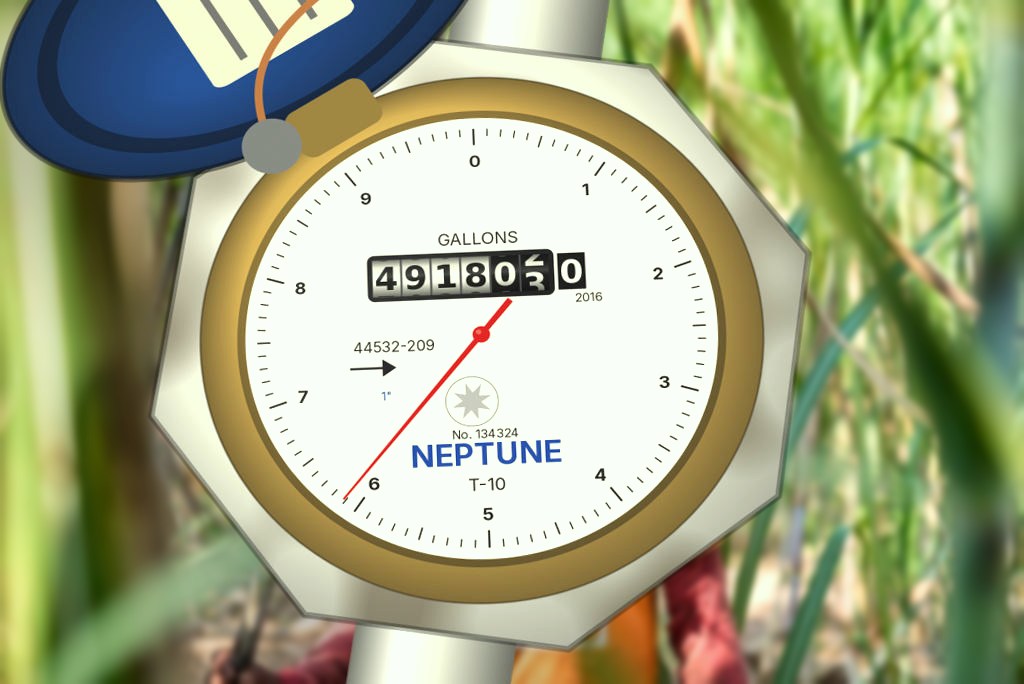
4918026.1 gal
